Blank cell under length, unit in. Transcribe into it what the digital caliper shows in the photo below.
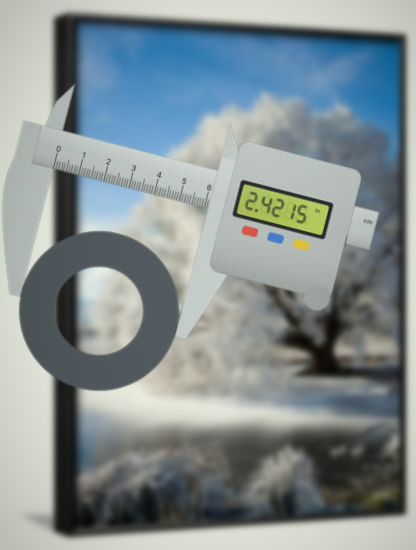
2.4215 in
